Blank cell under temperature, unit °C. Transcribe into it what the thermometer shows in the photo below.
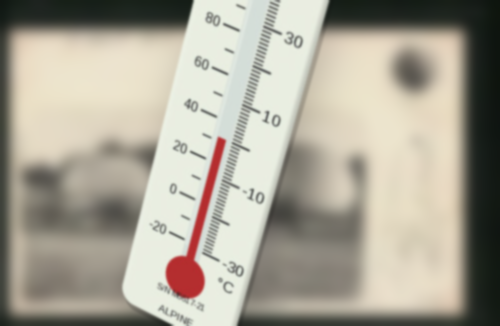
0 °C
